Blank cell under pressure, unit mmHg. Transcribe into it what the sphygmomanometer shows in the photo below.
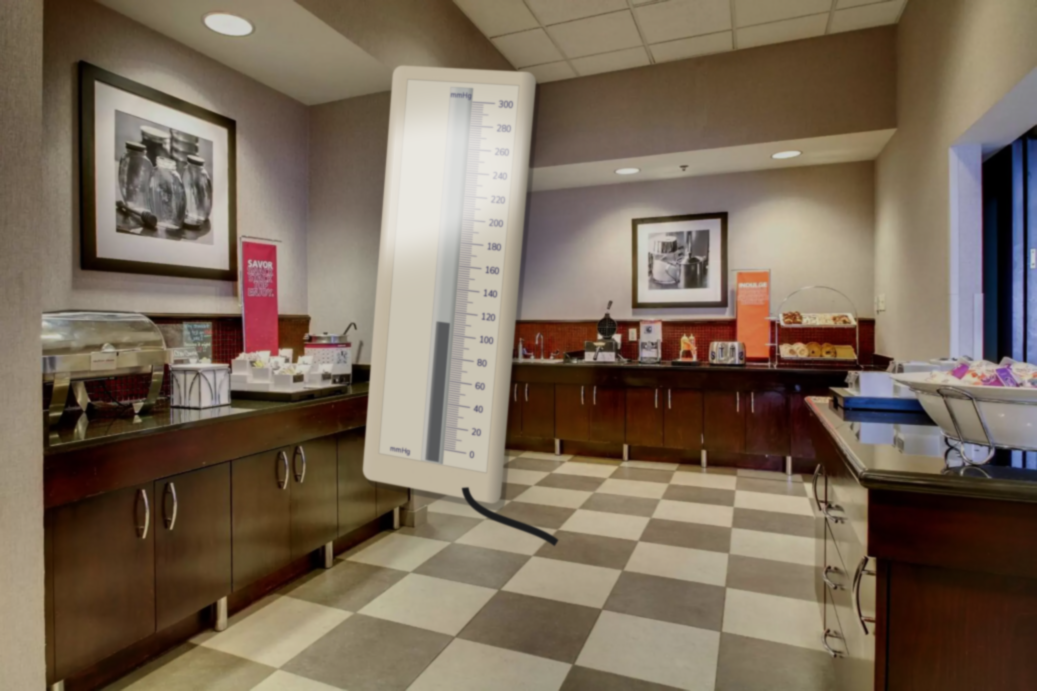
110 mmHg
